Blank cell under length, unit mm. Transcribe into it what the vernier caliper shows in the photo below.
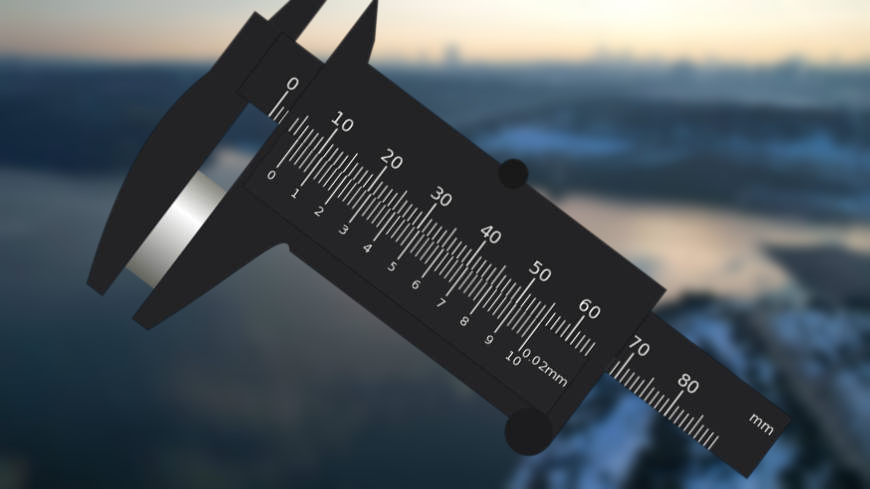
6.0 mm
